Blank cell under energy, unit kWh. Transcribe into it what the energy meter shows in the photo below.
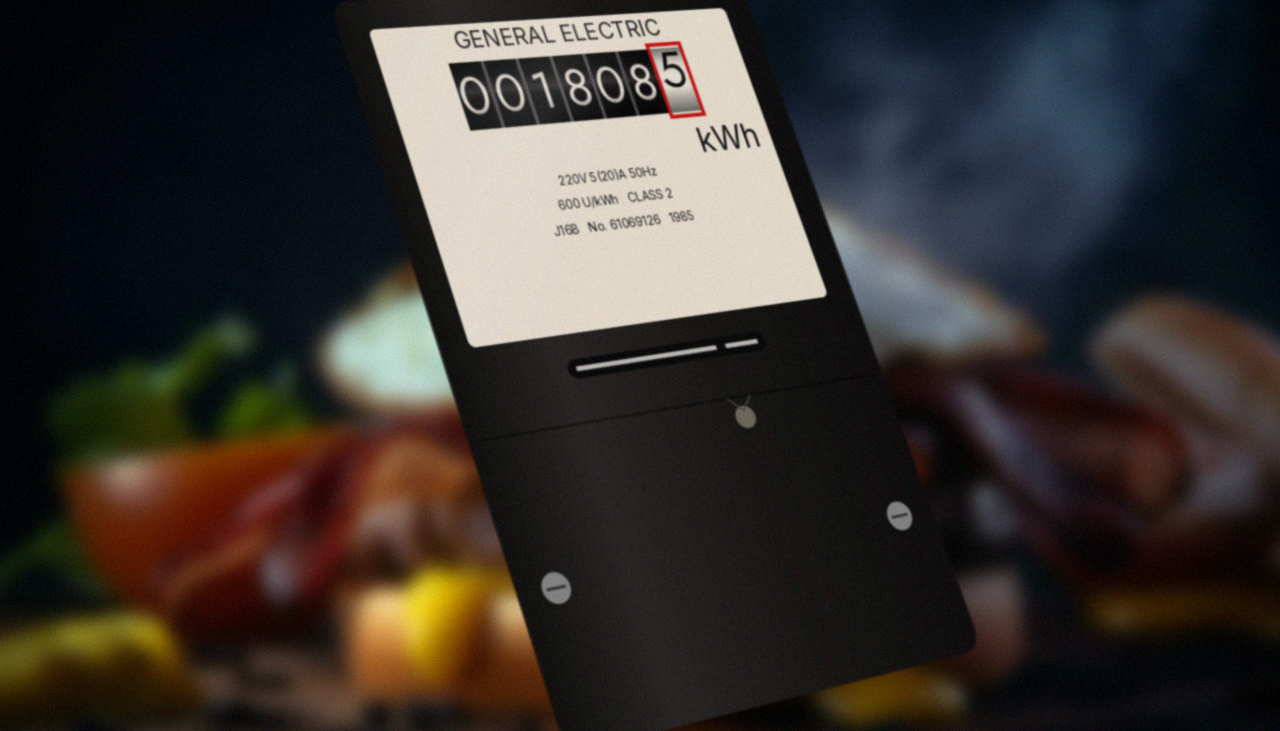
1808.5 kWh
